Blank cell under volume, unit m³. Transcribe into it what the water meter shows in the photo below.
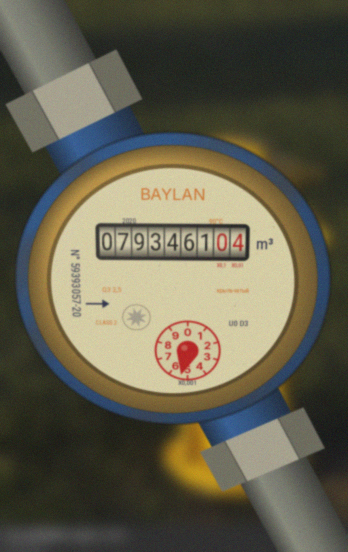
793461.045 m³
